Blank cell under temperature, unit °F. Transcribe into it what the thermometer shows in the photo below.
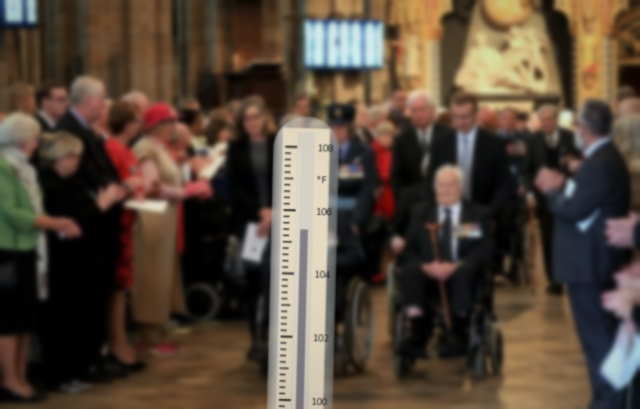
105.4 °F
